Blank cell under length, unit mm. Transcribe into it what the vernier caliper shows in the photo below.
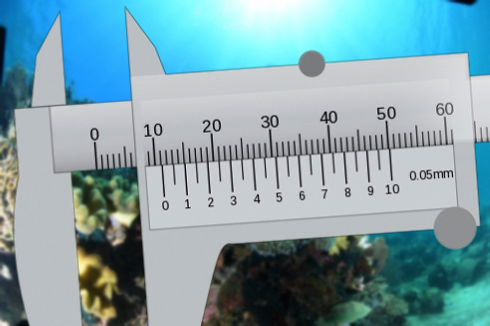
11.2 mm
